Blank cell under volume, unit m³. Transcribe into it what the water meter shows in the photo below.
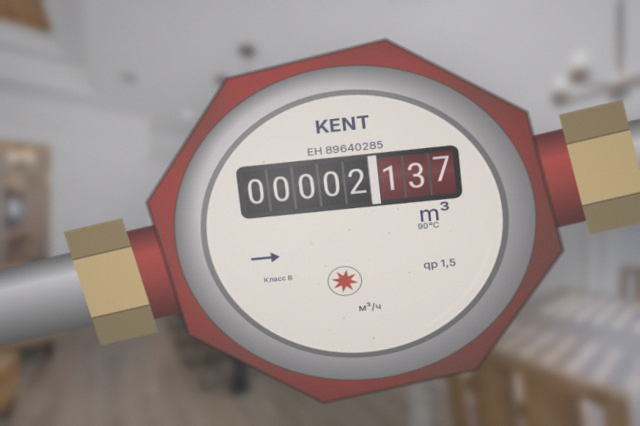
2.137 m³
